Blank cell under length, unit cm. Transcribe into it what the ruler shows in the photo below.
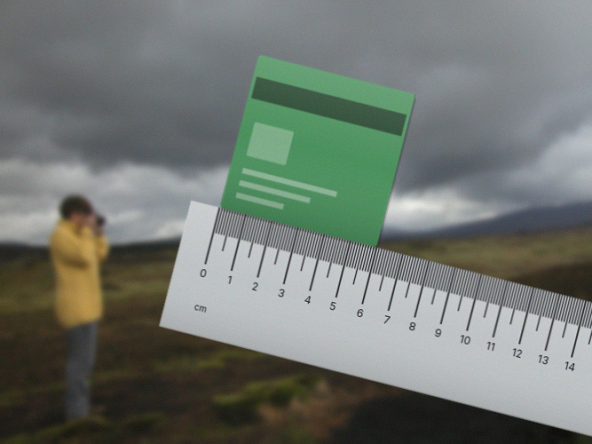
6 cm
